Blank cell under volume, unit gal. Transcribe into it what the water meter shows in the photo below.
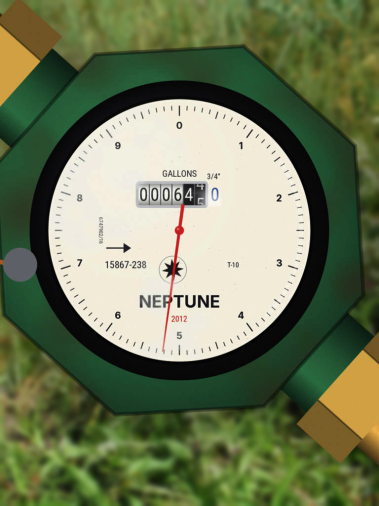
6445.2 gal
